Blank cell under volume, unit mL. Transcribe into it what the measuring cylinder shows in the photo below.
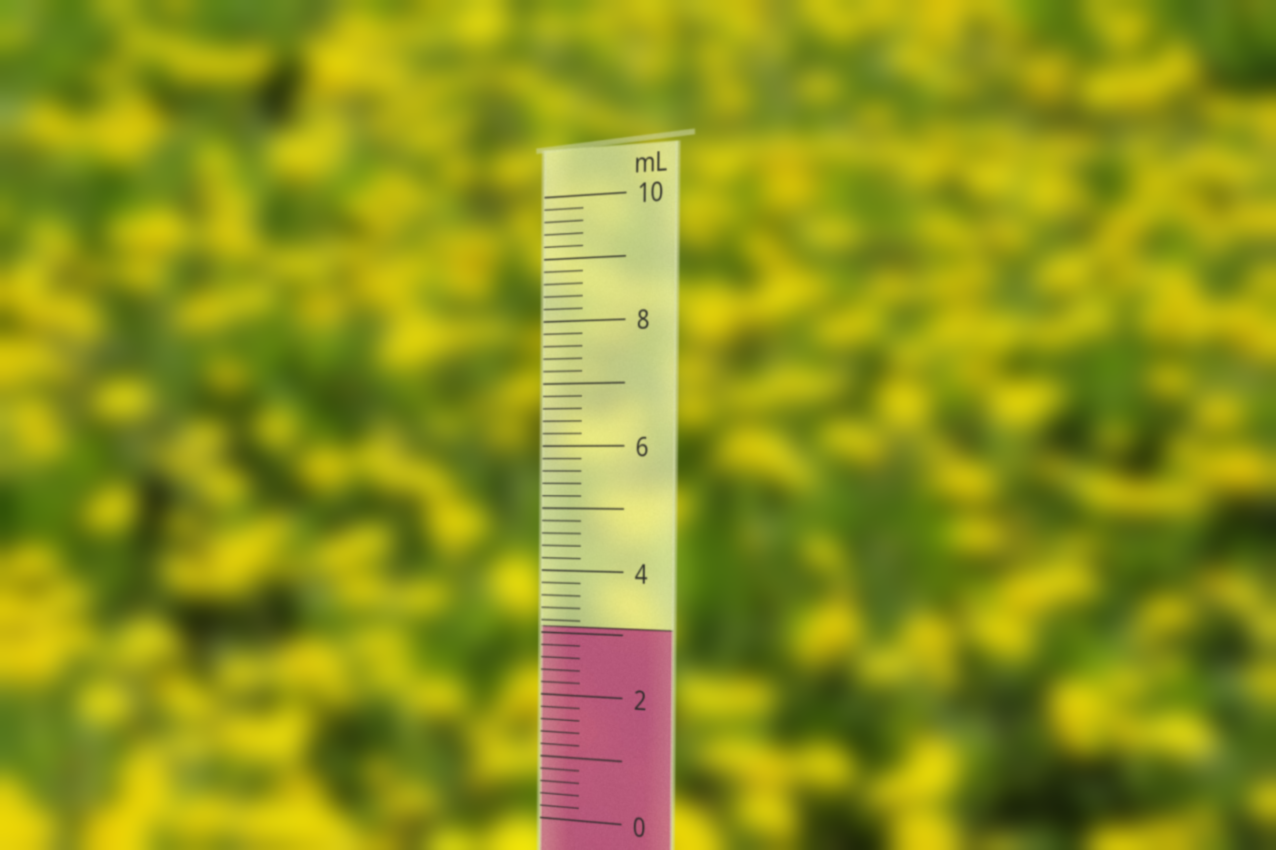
3.1 mL
